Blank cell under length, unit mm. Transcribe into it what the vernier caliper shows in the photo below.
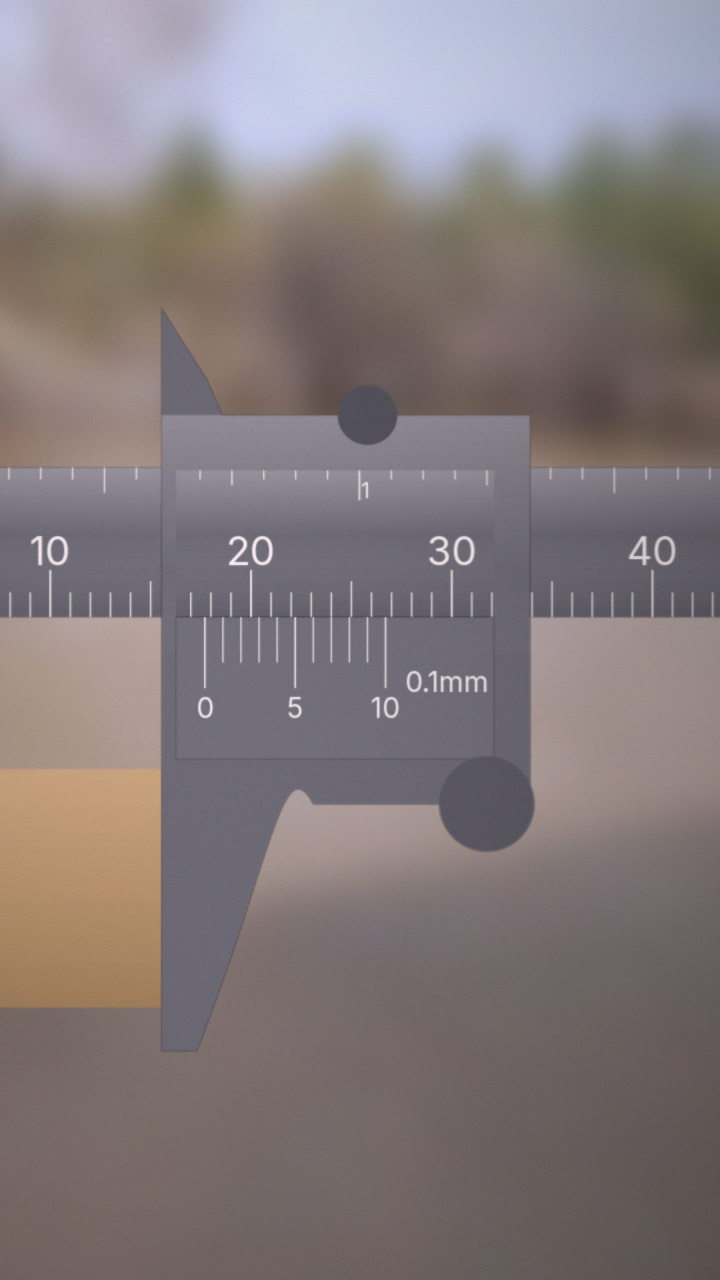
17.7 mm
